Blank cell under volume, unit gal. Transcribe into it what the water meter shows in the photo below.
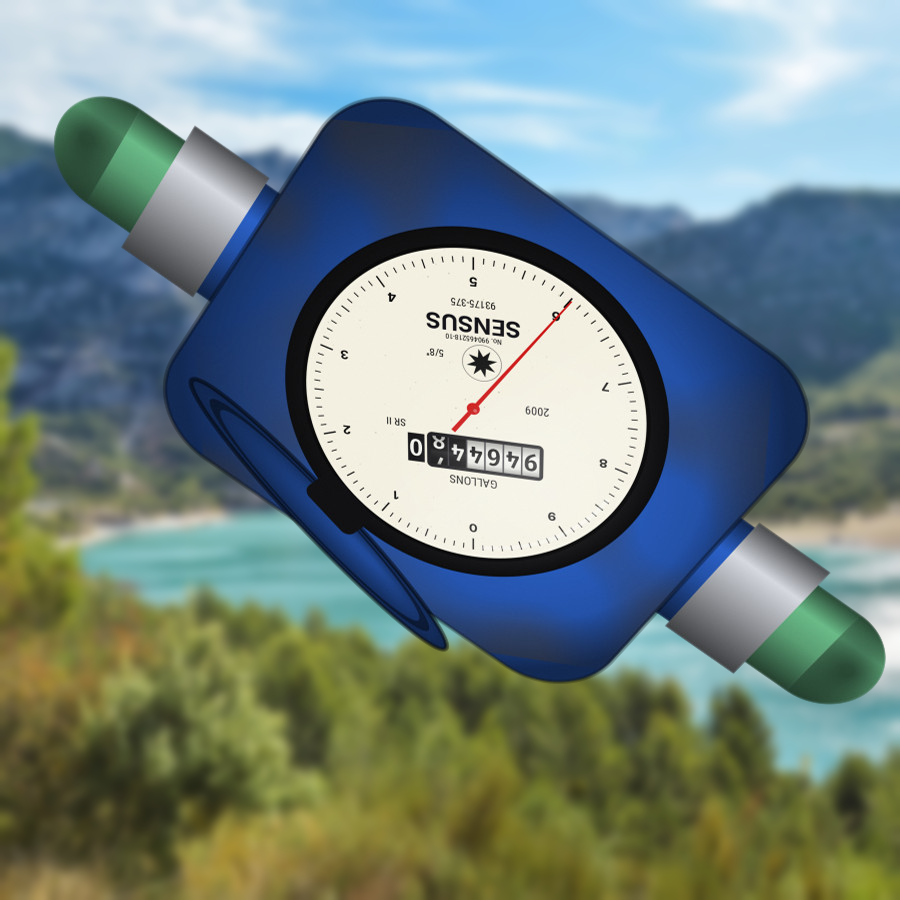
9464476.0 gal
